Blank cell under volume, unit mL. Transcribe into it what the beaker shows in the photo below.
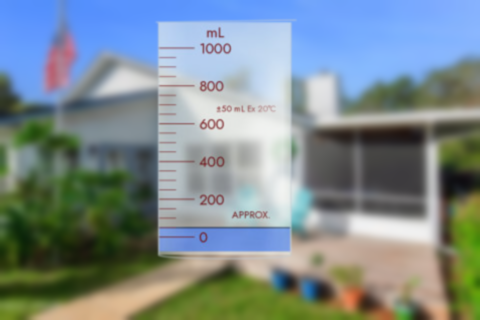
50 mL
